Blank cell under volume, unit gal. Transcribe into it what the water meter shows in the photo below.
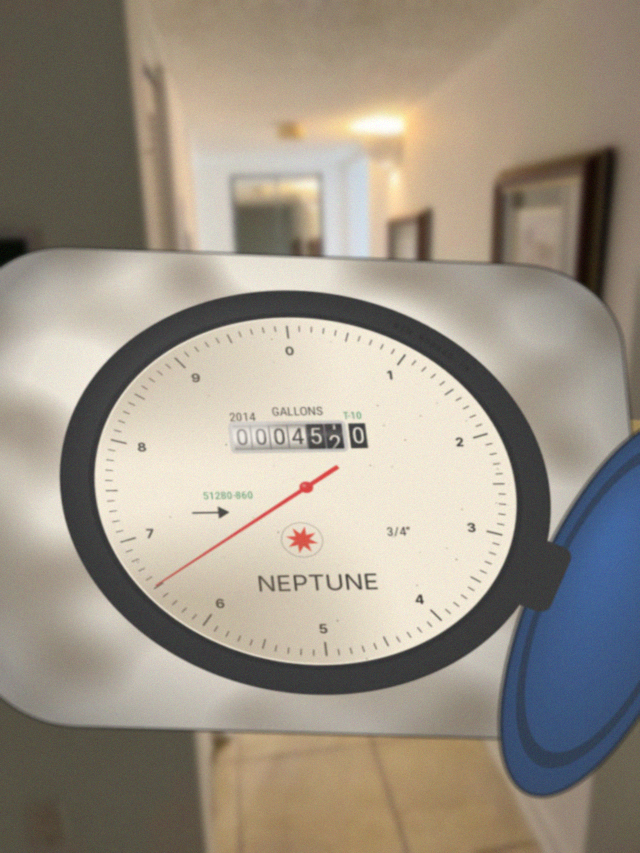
4516.5 gal
